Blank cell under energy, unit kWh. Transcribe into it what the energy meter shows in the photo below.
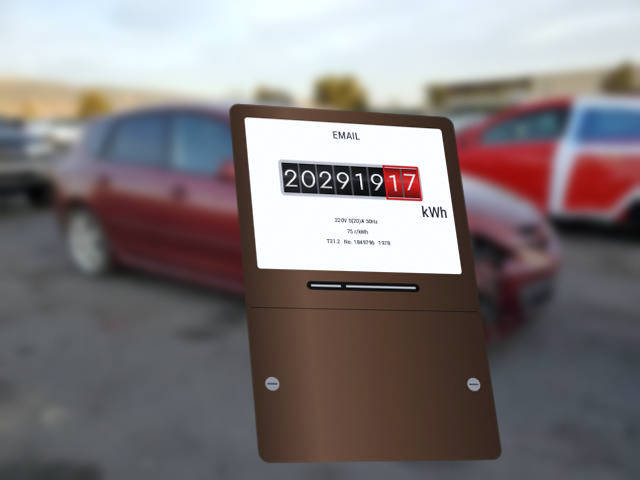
202919.17 kWh
